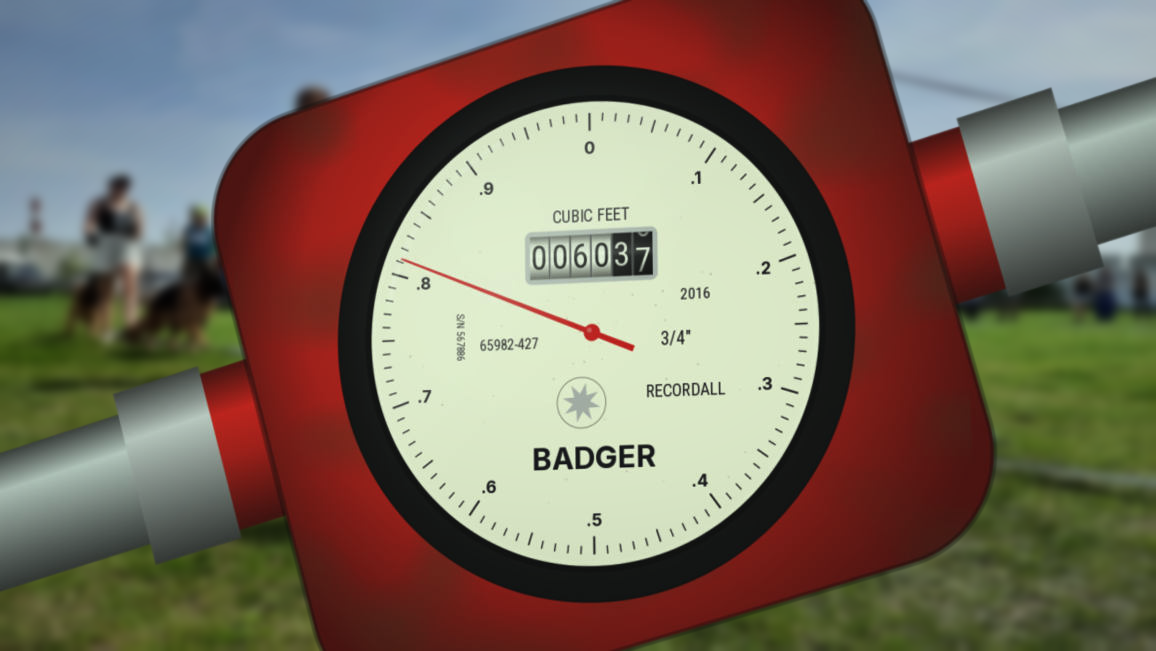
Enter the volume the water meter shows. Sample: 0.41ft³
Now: 6036.81ft³
